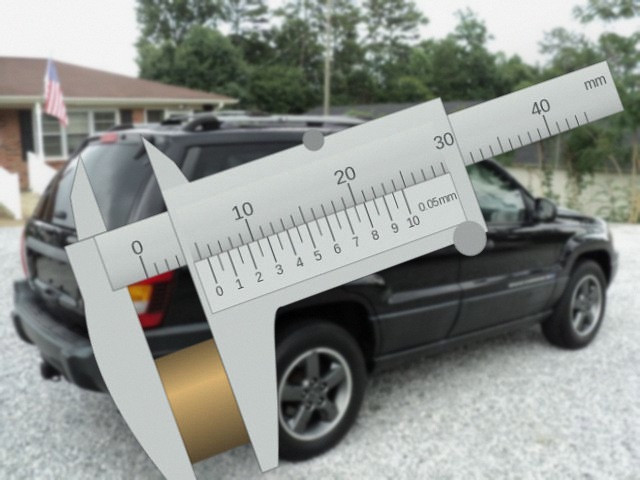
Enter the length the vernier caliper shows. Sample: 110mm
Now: 5.6mm
